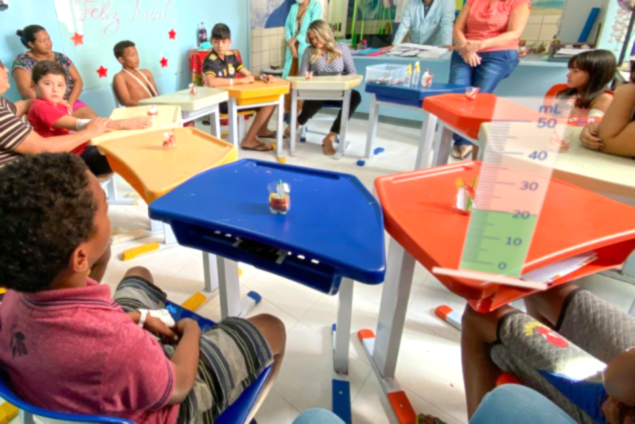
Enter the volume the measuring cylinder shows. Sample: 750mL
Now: 20mL
